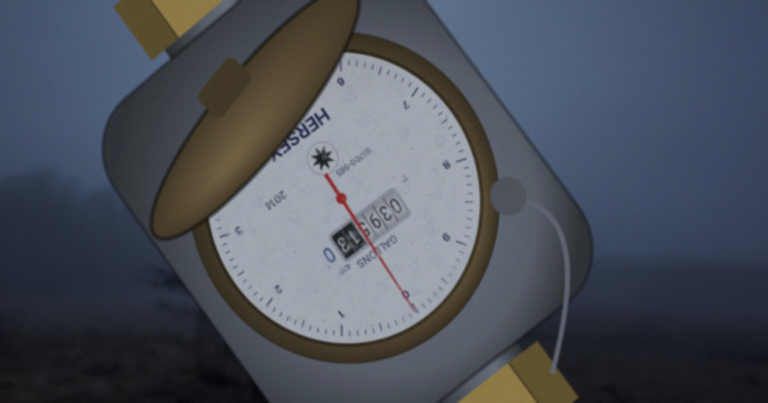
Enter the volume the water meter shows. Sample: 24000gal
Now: 395130.0gal
